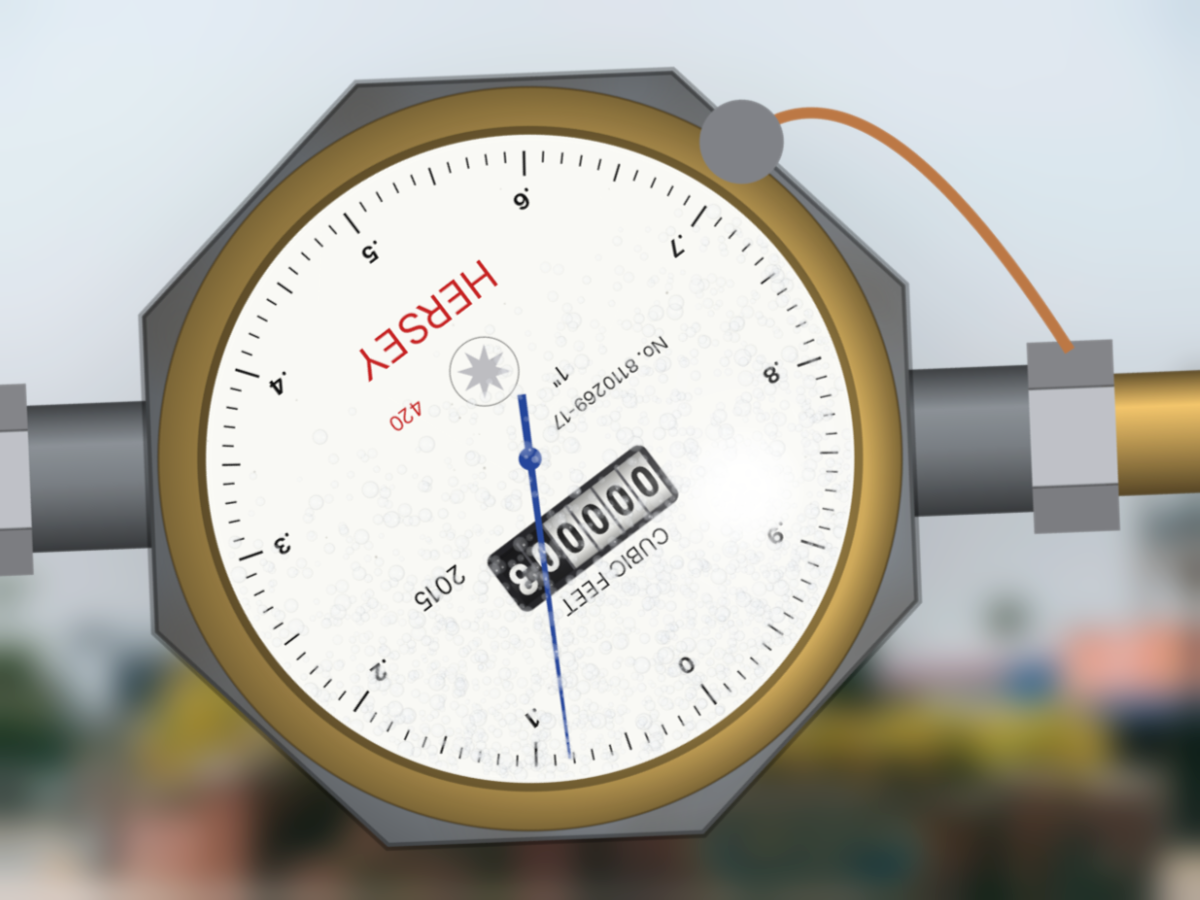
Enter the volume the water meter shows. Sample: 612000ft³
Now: 3.08ft³
